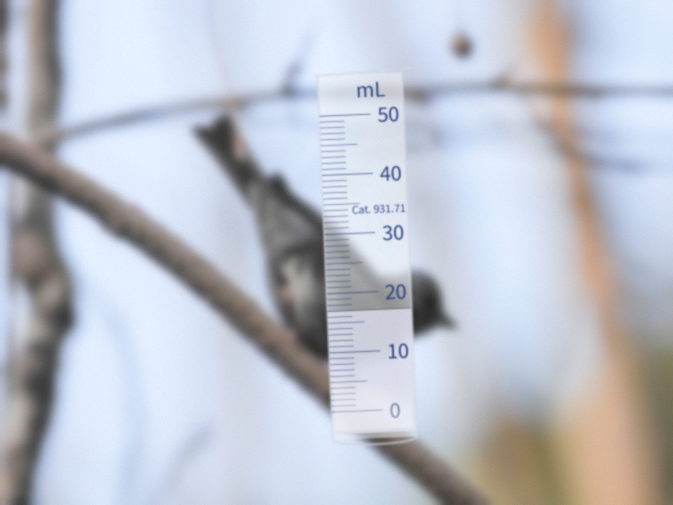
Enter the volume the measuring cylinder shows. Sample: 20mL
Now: 17mL
